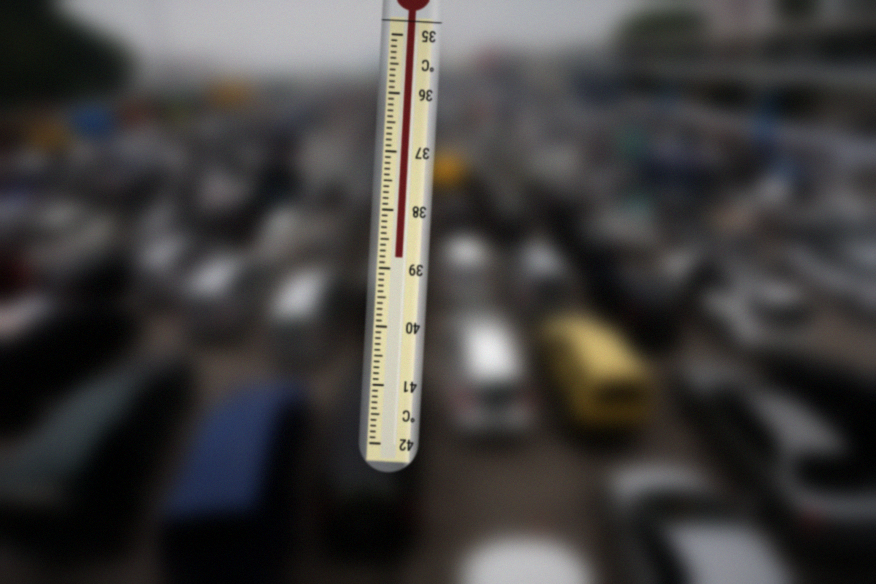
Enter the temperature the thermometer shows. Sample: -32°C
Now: 38.8°C
